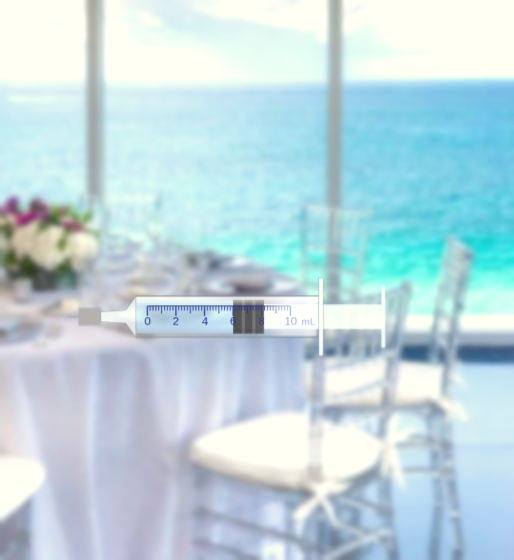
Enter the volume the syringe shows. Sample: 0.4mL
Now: 6mL
